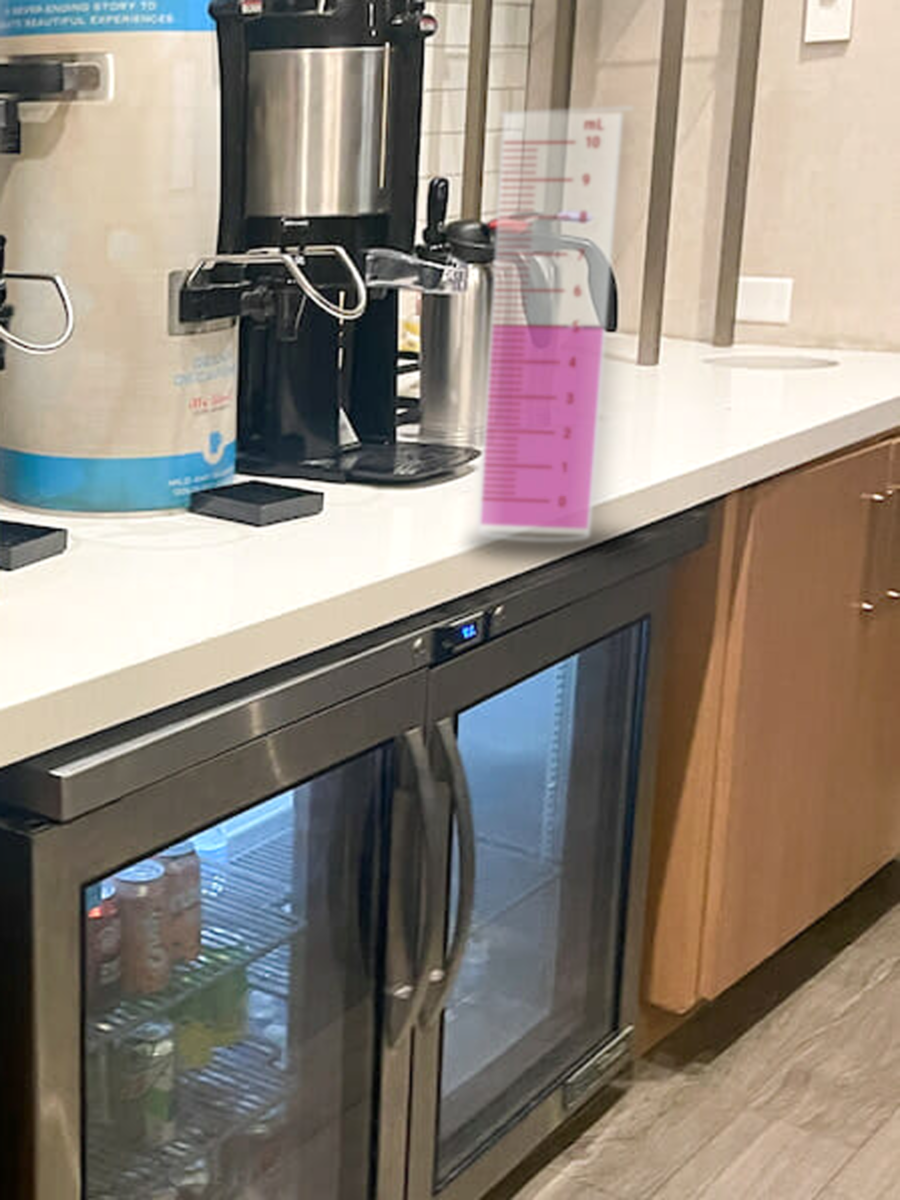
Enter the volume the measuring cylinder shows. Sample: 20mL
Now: 5mL
